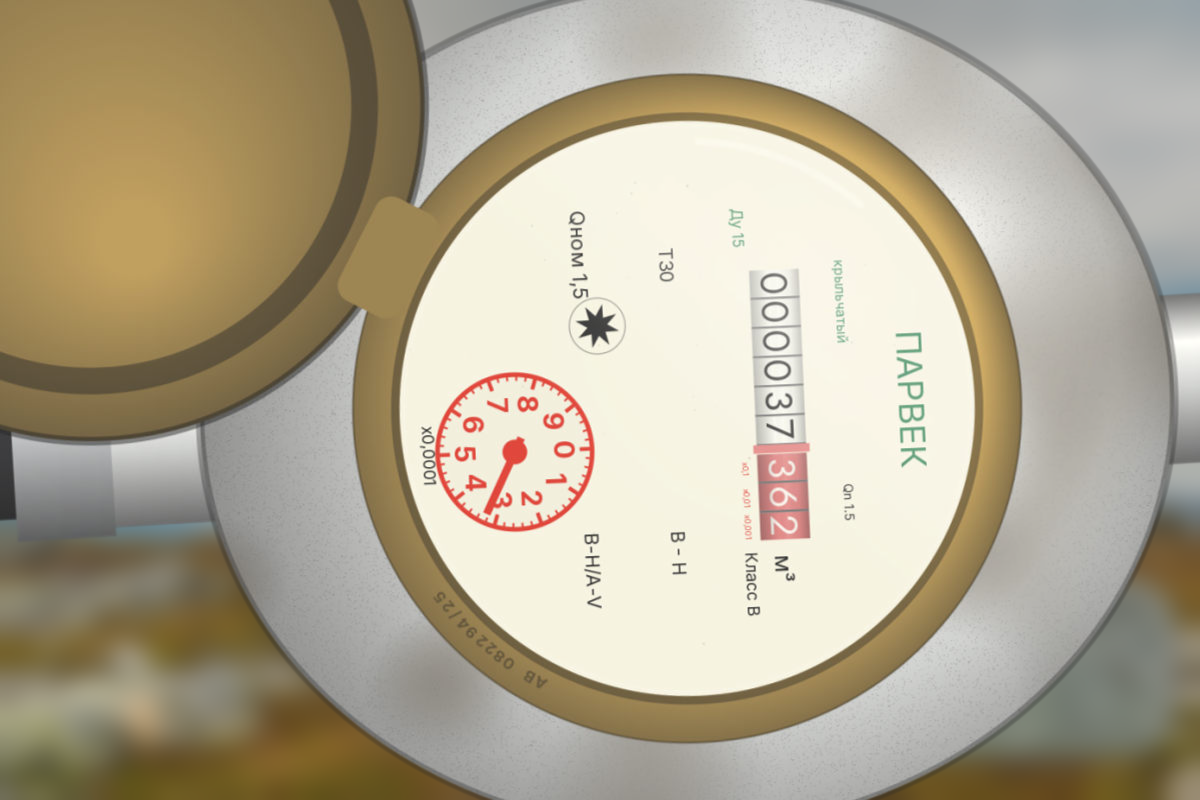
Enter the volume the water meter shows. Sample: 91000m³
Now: 37.3623m³
